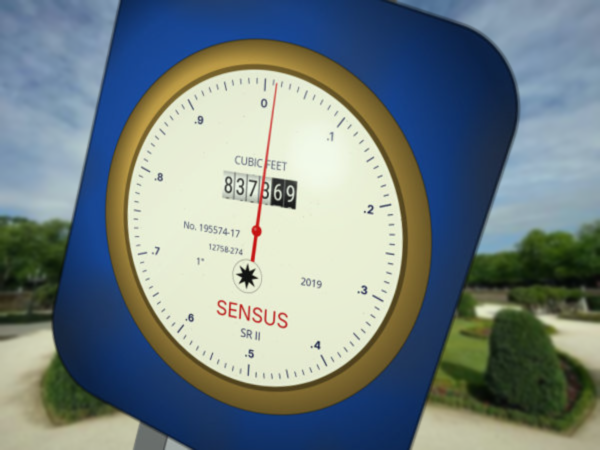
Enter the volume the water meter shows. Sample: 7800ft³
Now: 837369.01ft³
